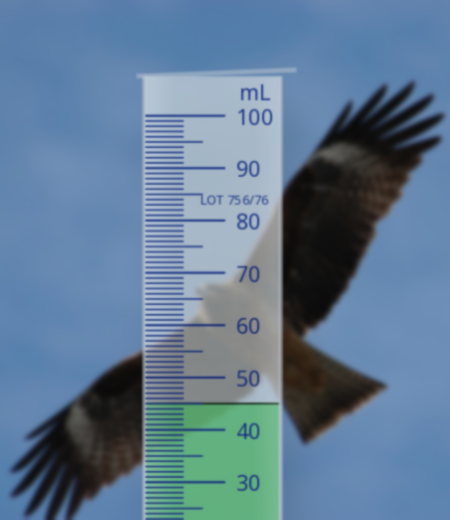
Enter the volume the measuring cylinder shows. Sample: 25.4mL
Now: 45mL
